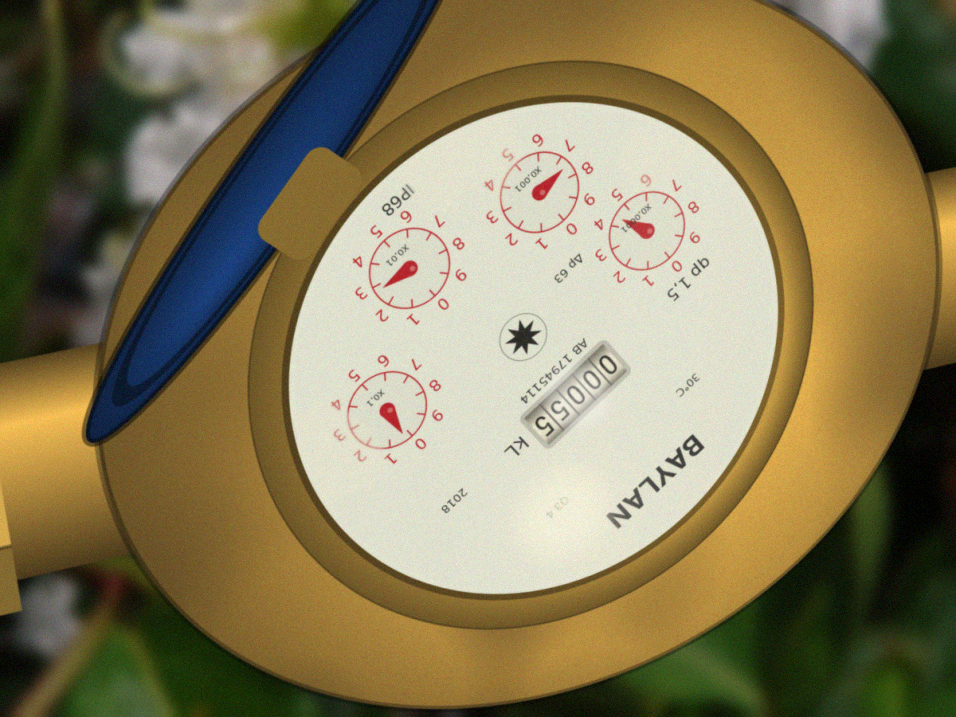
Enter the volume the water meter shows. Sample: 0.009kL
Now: 55.0274kL
